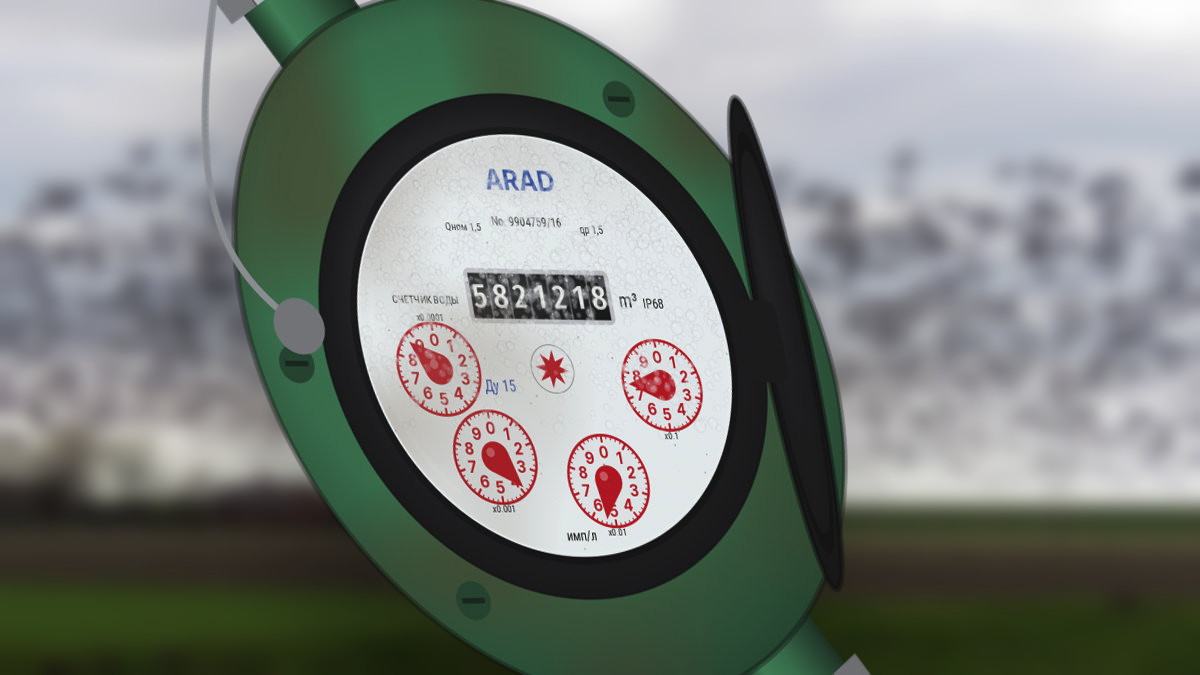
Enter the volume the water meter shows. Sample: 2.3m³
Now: 5821218.7538m³
